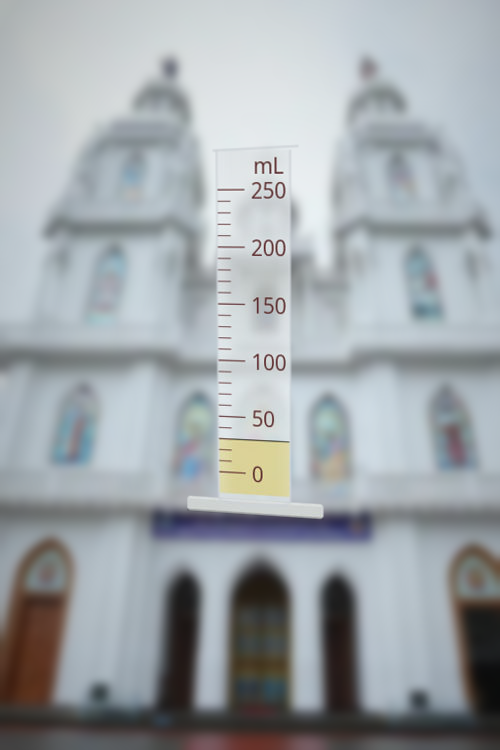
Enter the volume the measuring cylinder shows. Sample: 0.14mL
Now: 30mL
